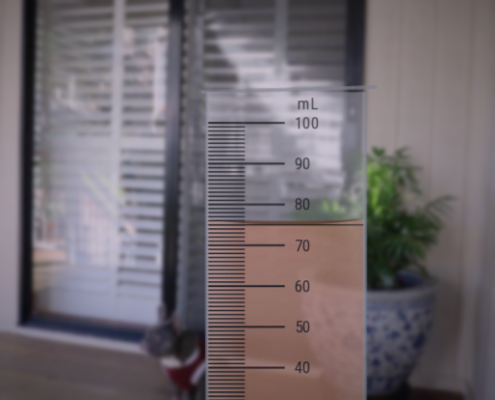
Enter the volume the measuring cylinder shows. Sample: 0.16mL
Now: 75mL
